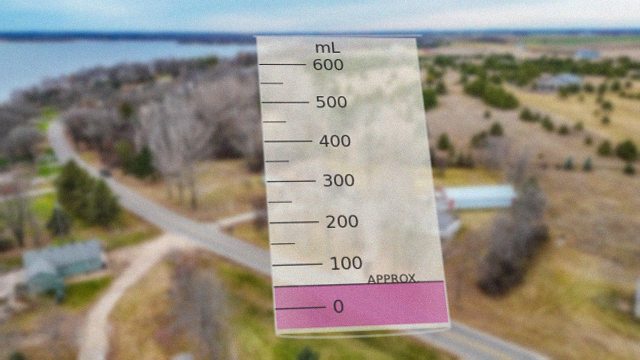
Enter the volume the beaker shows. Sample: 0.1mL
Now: 50mL
